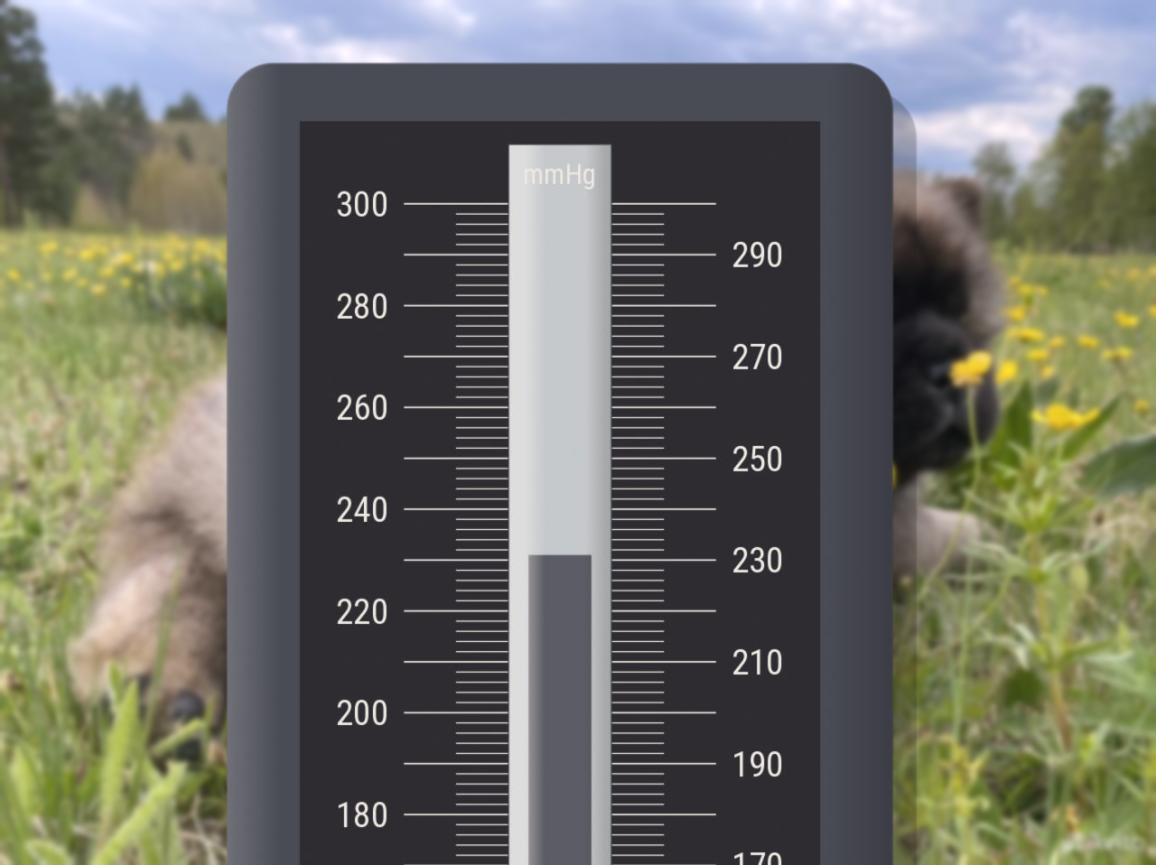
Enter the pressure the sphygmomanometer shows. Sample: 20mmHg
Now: 231mmHg
